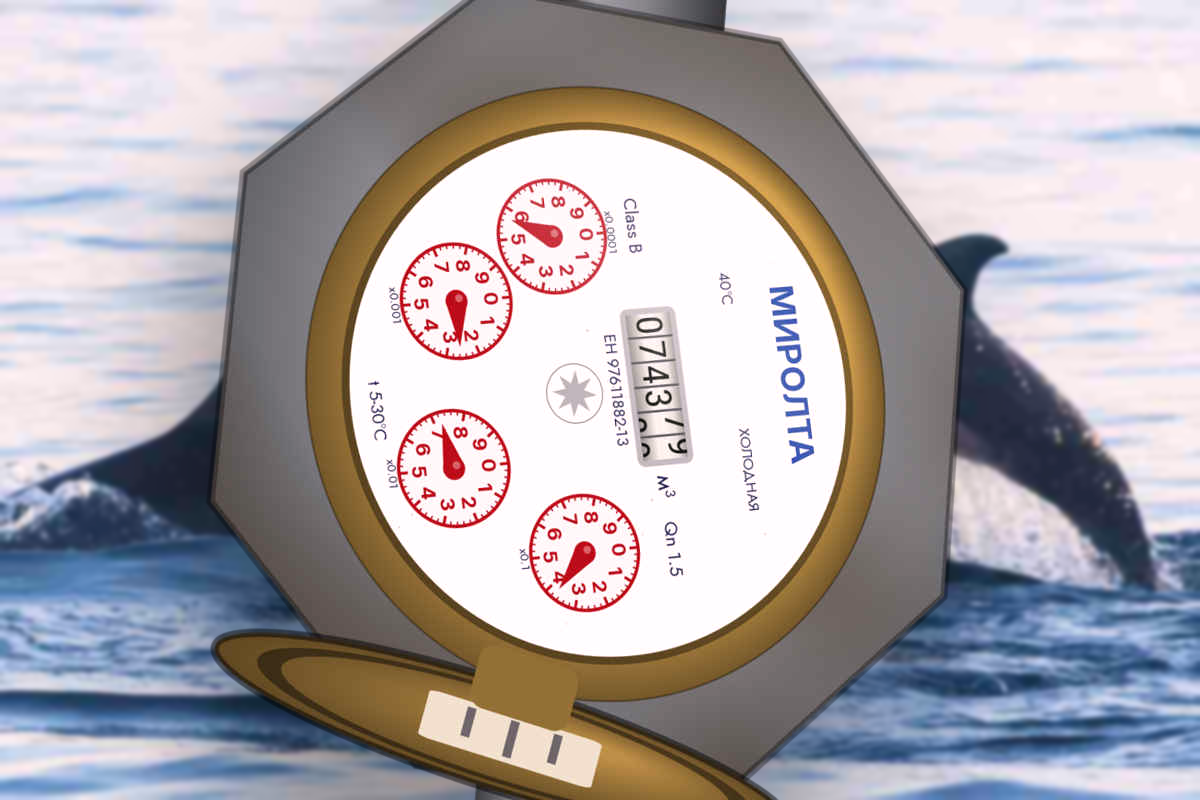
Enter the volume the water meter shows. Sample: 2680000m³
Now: 74379.3725m³
